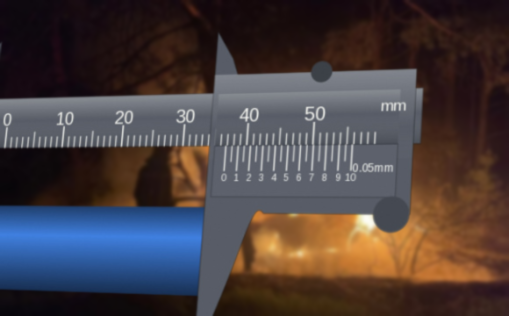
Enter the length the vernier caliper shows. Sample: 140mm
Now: 36.8mm
